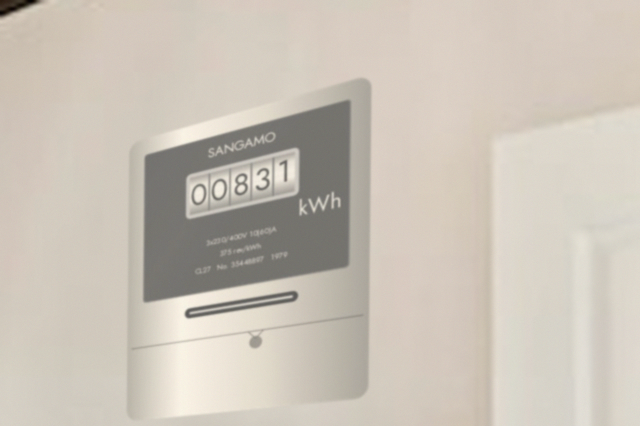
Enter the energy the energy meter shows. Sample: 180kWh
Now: 831kWh
